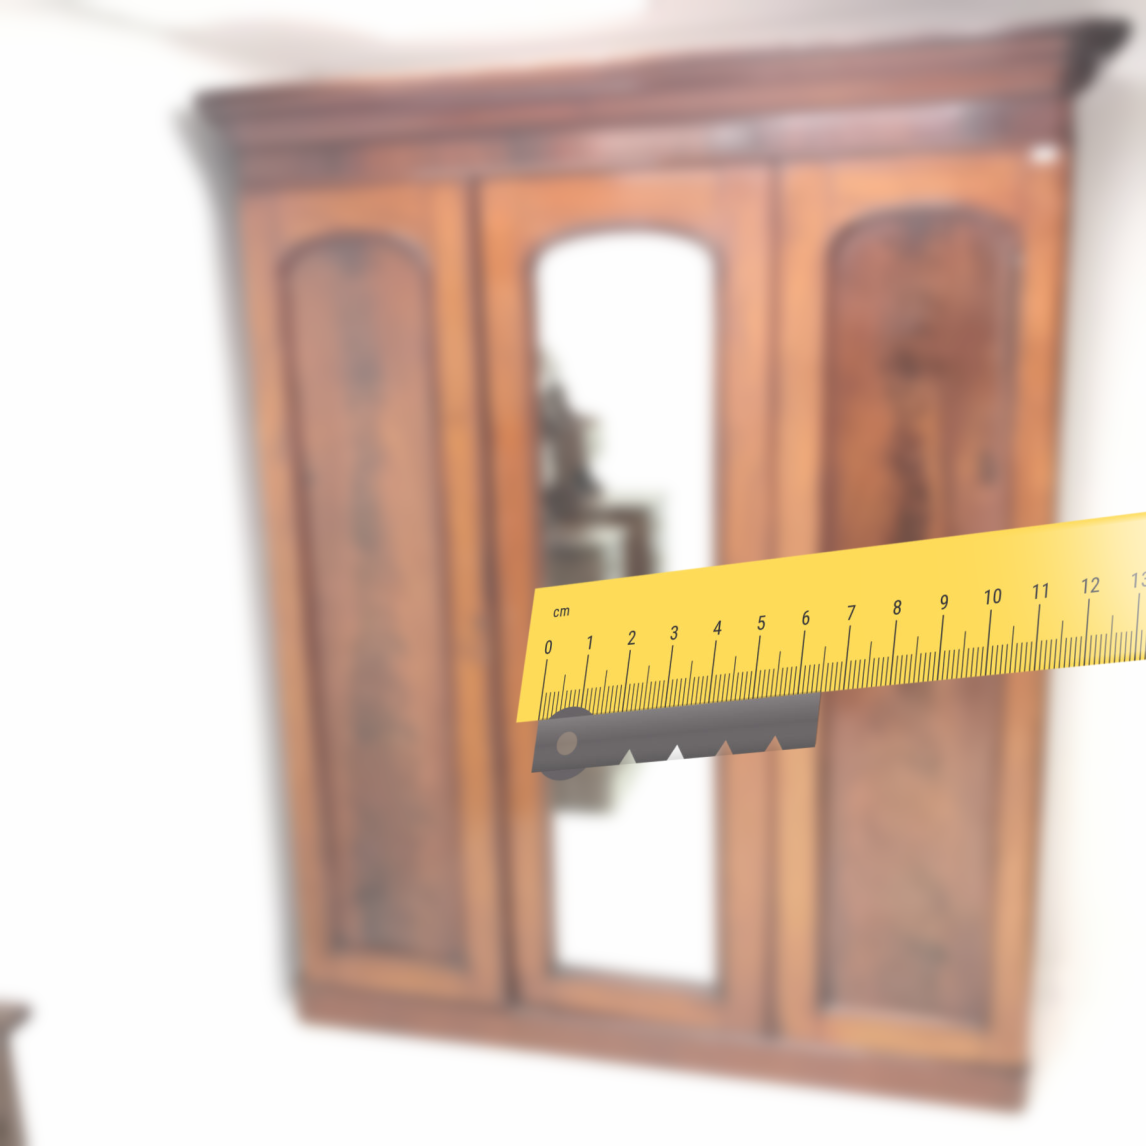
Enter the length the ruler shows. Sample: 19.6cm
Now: 6.5cm
